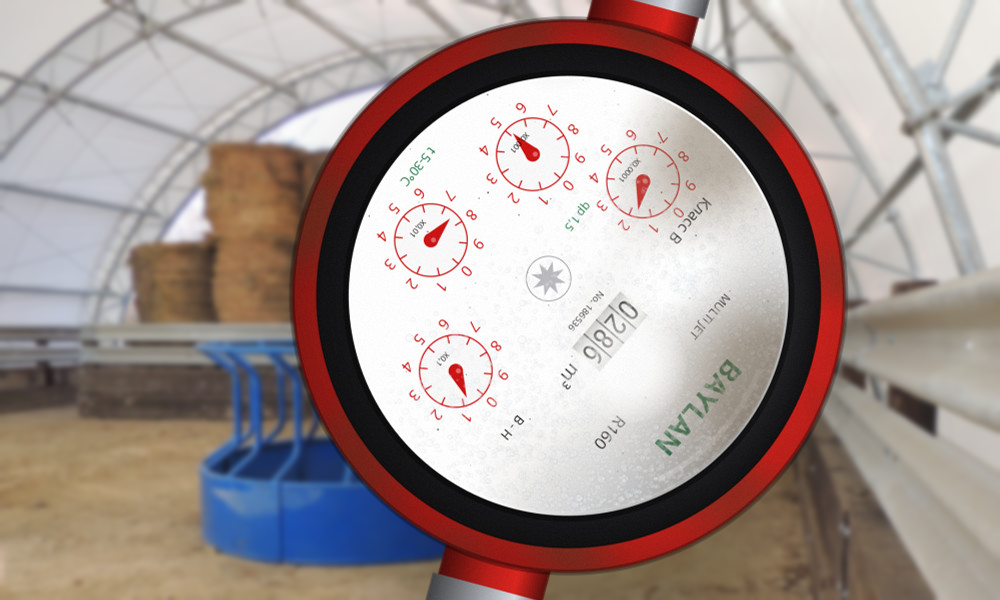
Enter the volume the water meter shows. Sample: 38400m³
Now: 286.0751m³
